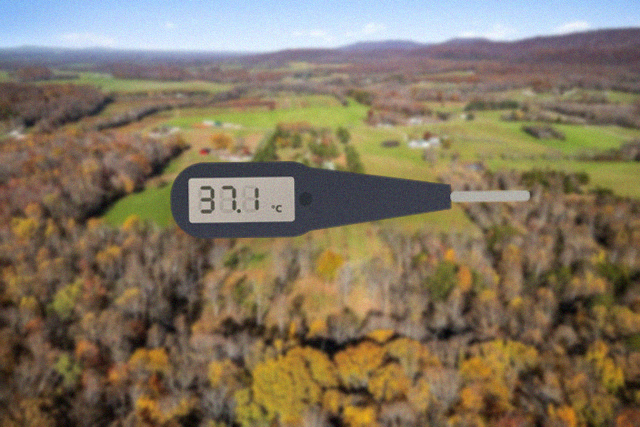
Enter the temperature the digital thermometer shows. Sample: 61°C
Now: 37.1°C
